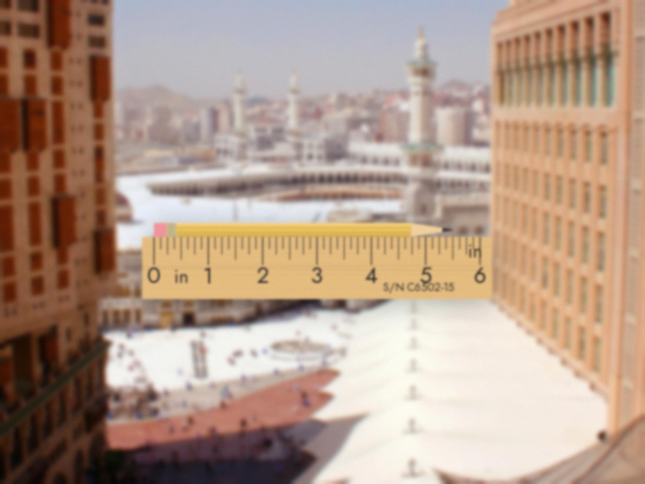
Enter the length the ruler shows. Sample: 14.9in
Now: 5.5in
